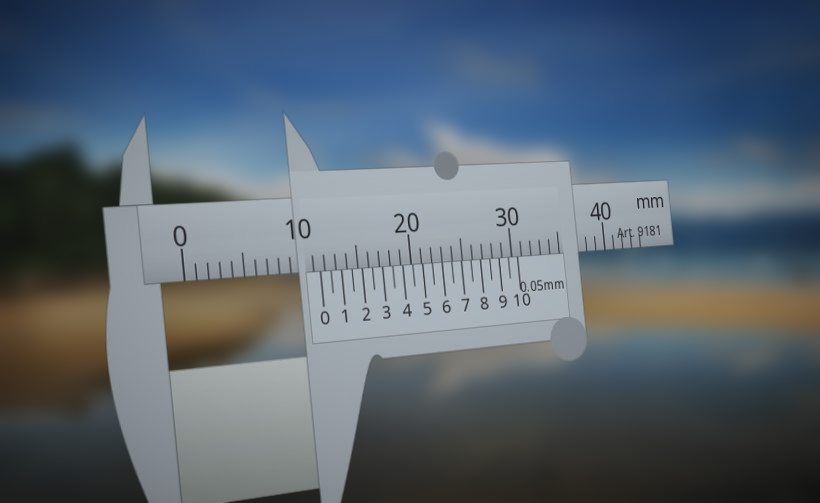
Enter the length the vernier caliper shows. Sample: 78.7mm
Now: 11.6mm
